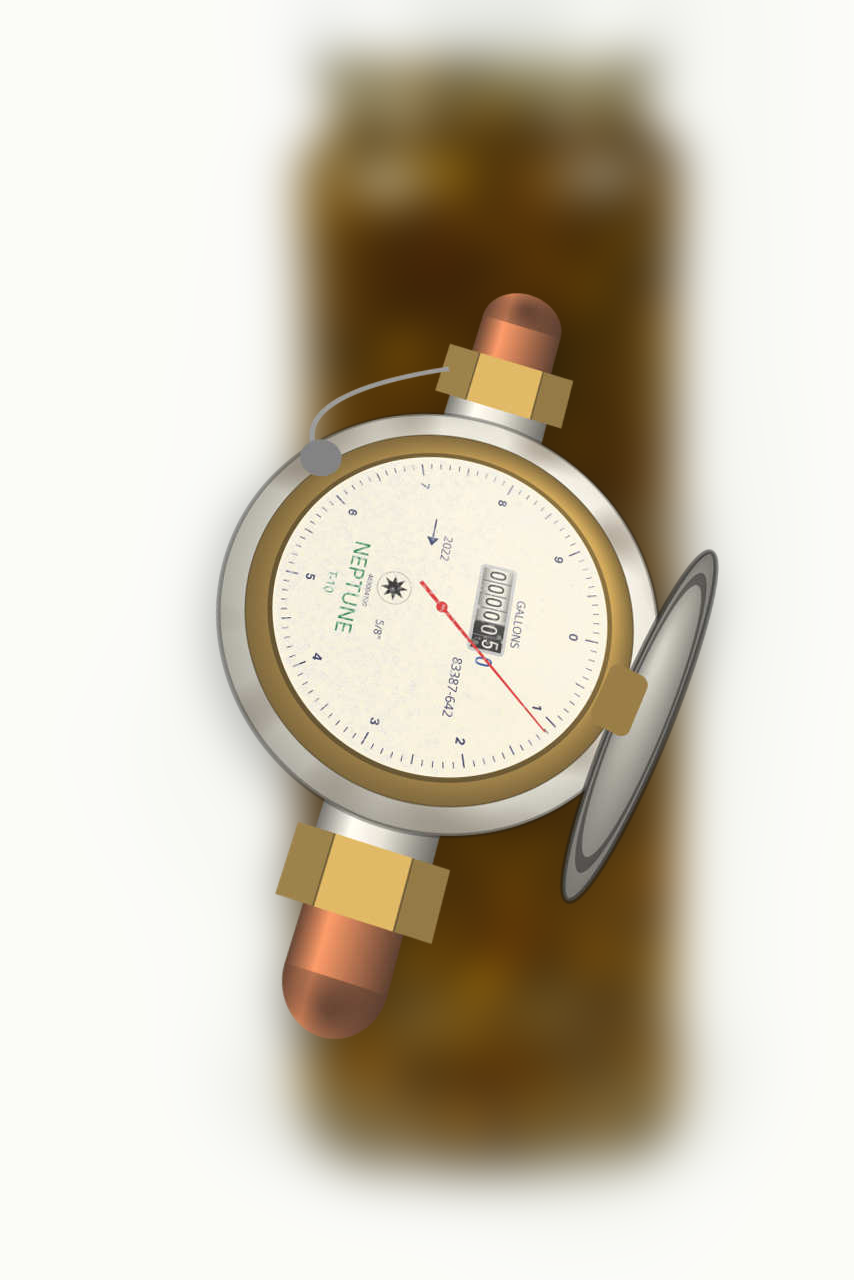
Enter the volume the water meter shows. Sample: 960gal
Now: 51.1gal
